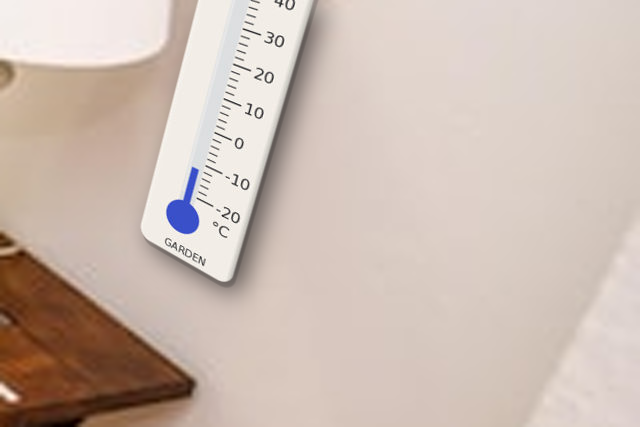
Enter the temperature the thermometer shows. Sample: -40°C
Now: -12°C
